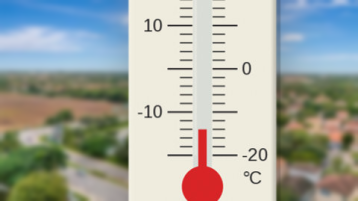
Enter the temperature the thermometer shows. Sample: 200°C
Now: -14°C
